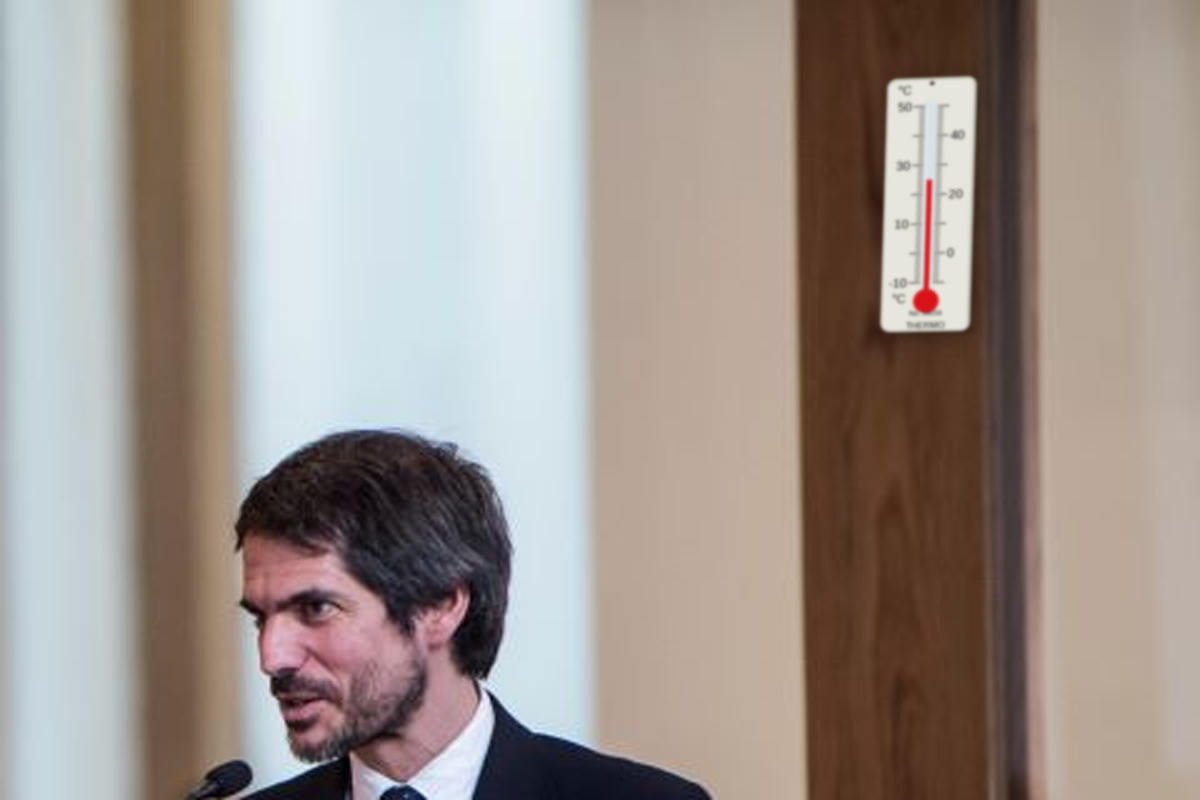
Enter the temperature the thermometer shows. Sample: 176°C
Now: 25°C
